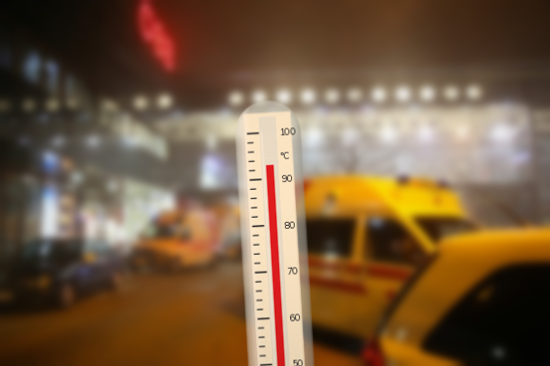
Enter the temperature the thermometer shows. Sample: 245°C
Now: 93°C
